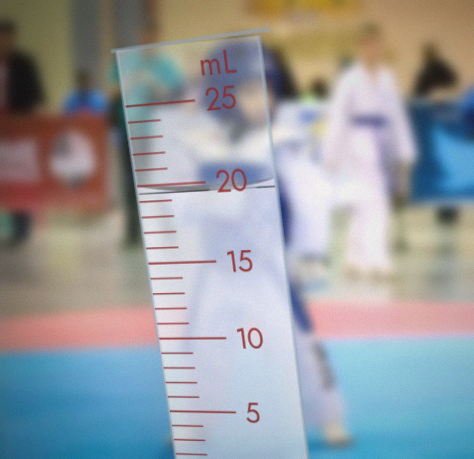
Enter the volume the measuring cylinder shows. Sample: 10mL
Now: 19.5mL
